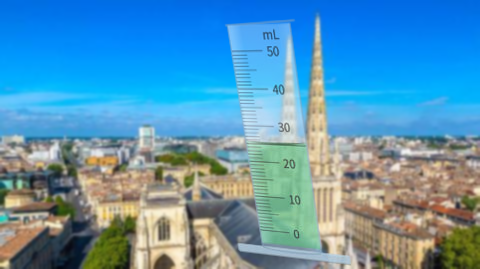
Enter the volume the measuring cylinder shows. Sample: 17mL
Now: 25mL
